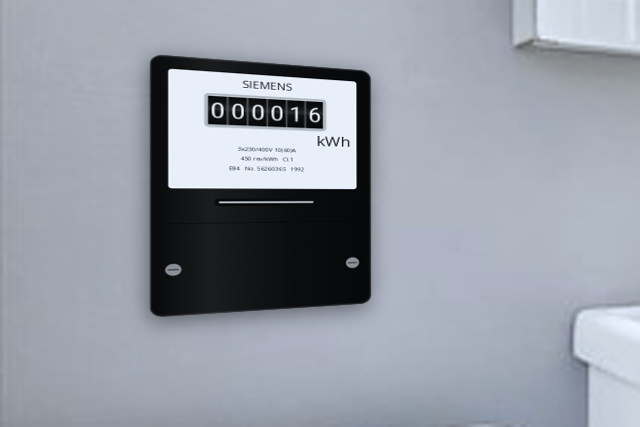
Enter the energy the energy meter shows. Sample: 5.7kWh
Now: 16kWh
